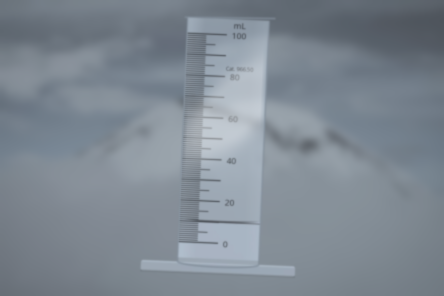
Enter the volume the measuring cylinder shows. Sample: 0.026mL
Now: 10mL
